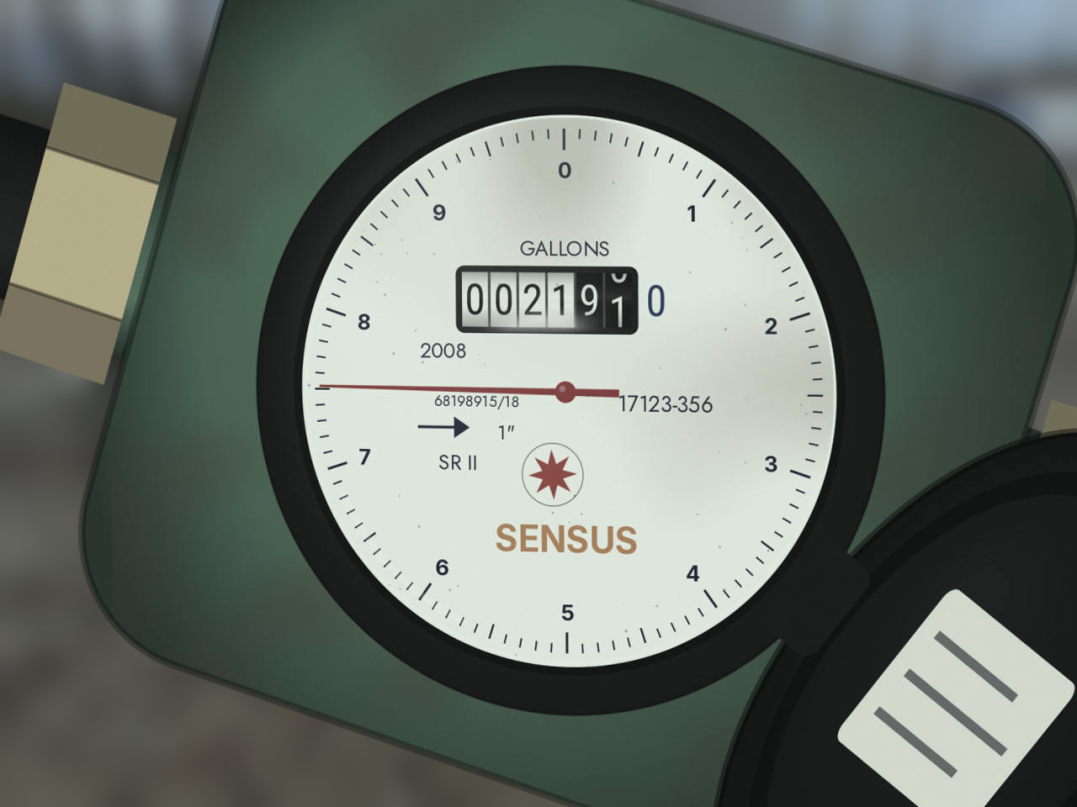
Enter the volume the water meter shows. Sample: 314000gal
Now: 21907.5gal
